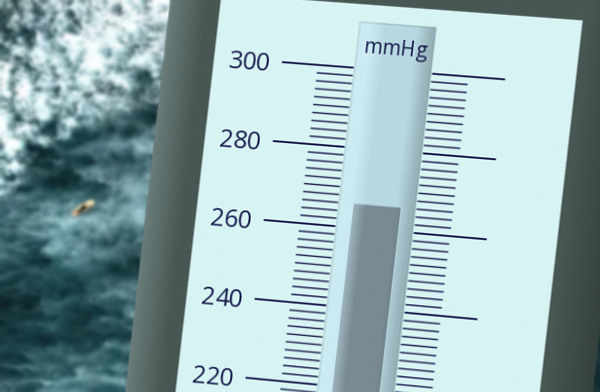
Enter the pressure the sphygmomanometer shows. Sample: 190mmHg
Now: 266mmHg
